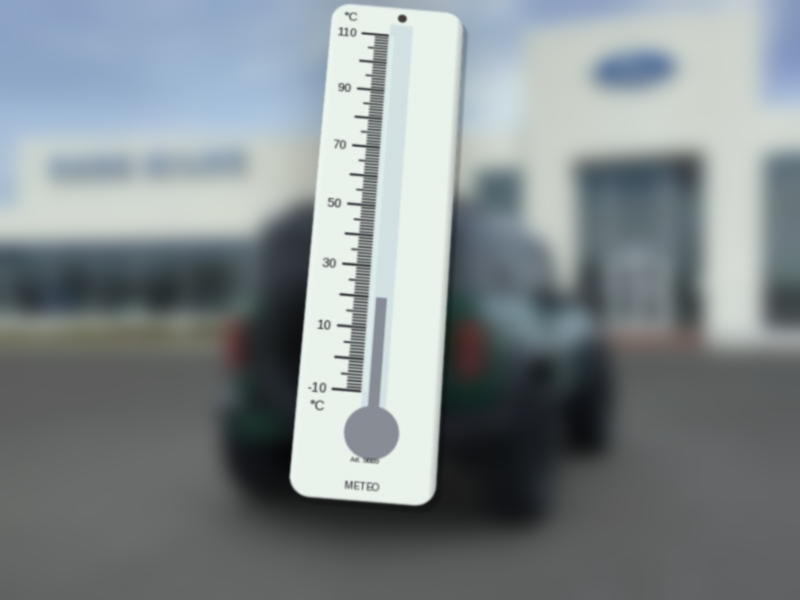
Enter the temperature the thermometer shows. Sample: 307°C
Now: 20°C
